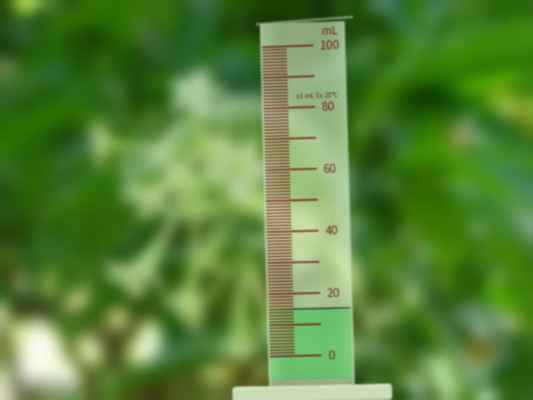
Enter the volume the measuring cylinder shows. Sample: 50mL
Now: 15mL
